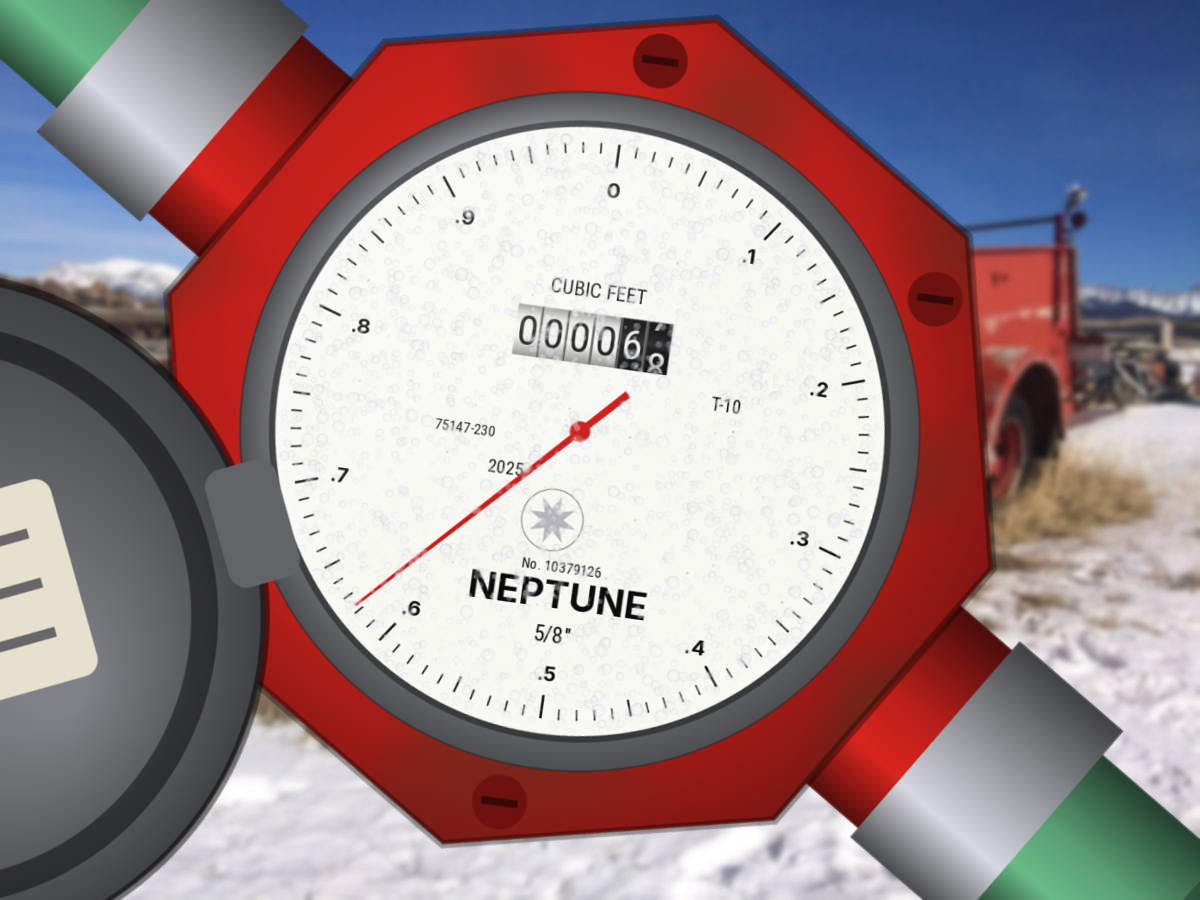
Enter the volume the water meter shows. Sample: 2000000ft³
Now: 67.62ft³
